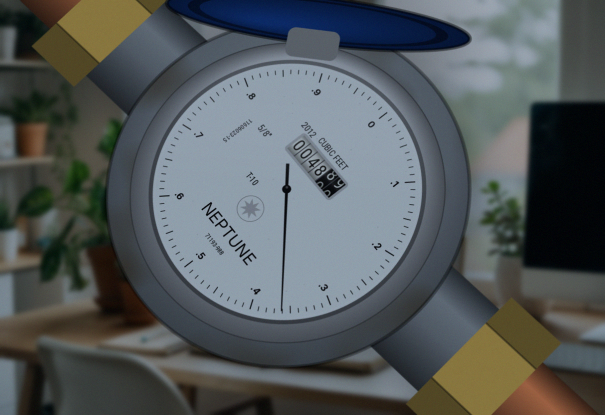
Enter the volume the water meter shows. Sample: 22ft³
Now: 4889.36ft³
